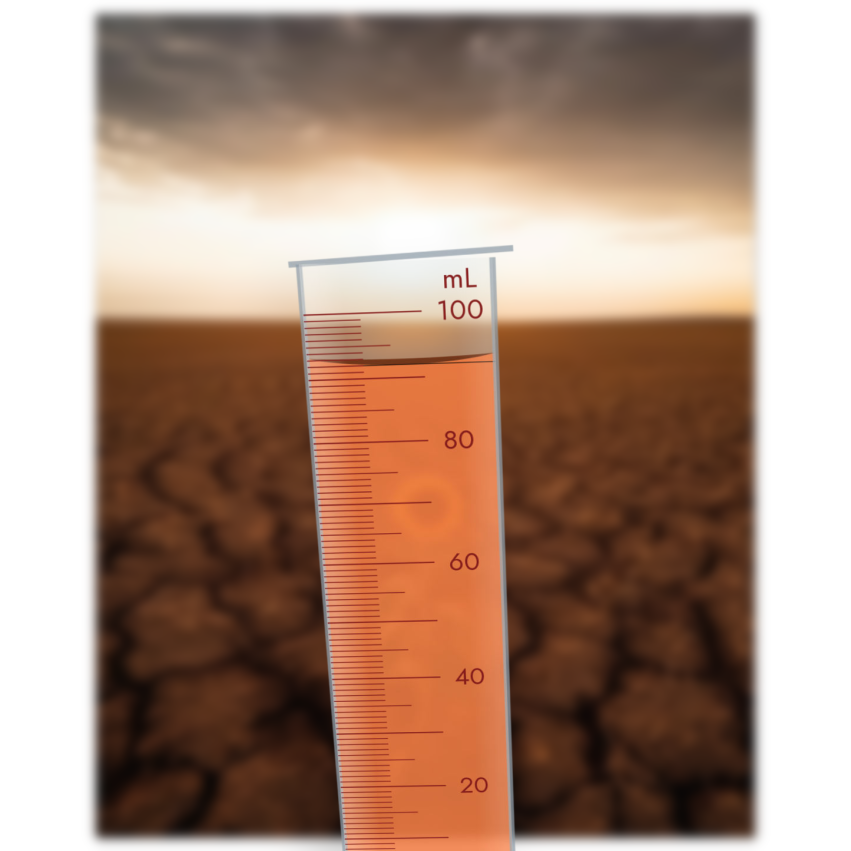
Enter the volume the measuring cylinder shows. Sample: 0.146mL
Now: 92mL
